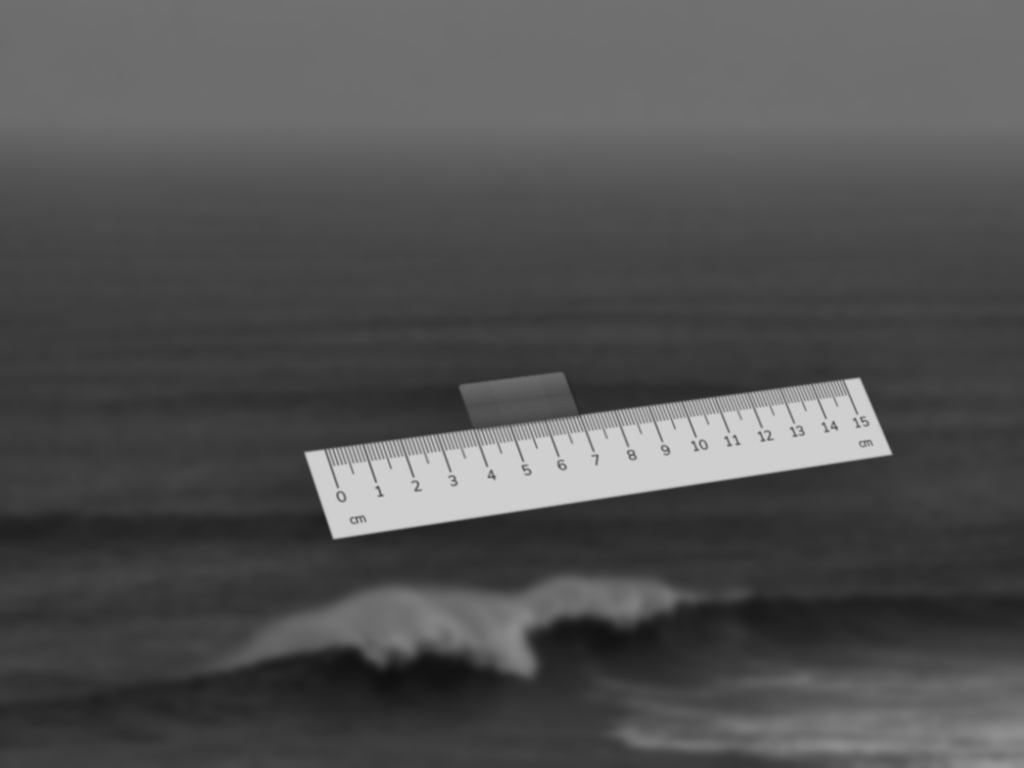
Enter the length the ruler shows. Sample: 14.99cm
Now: 3cm
